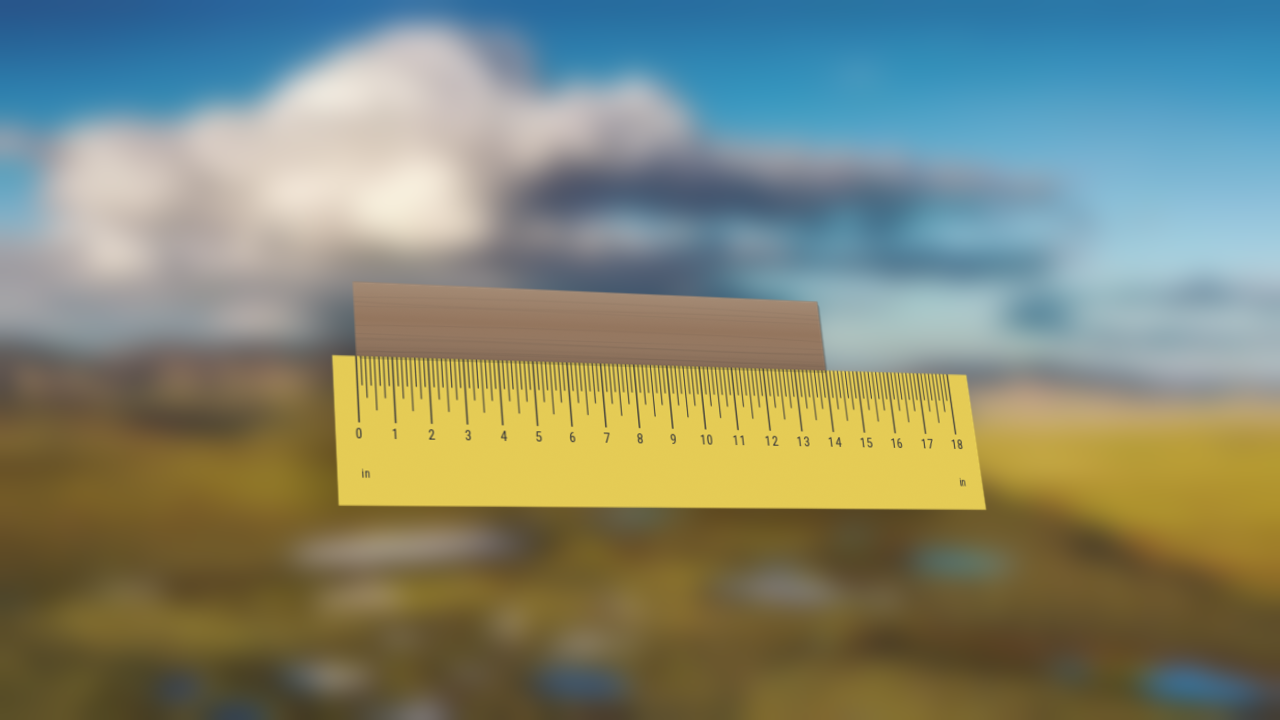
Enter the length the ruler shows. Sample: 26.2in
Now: 14in
